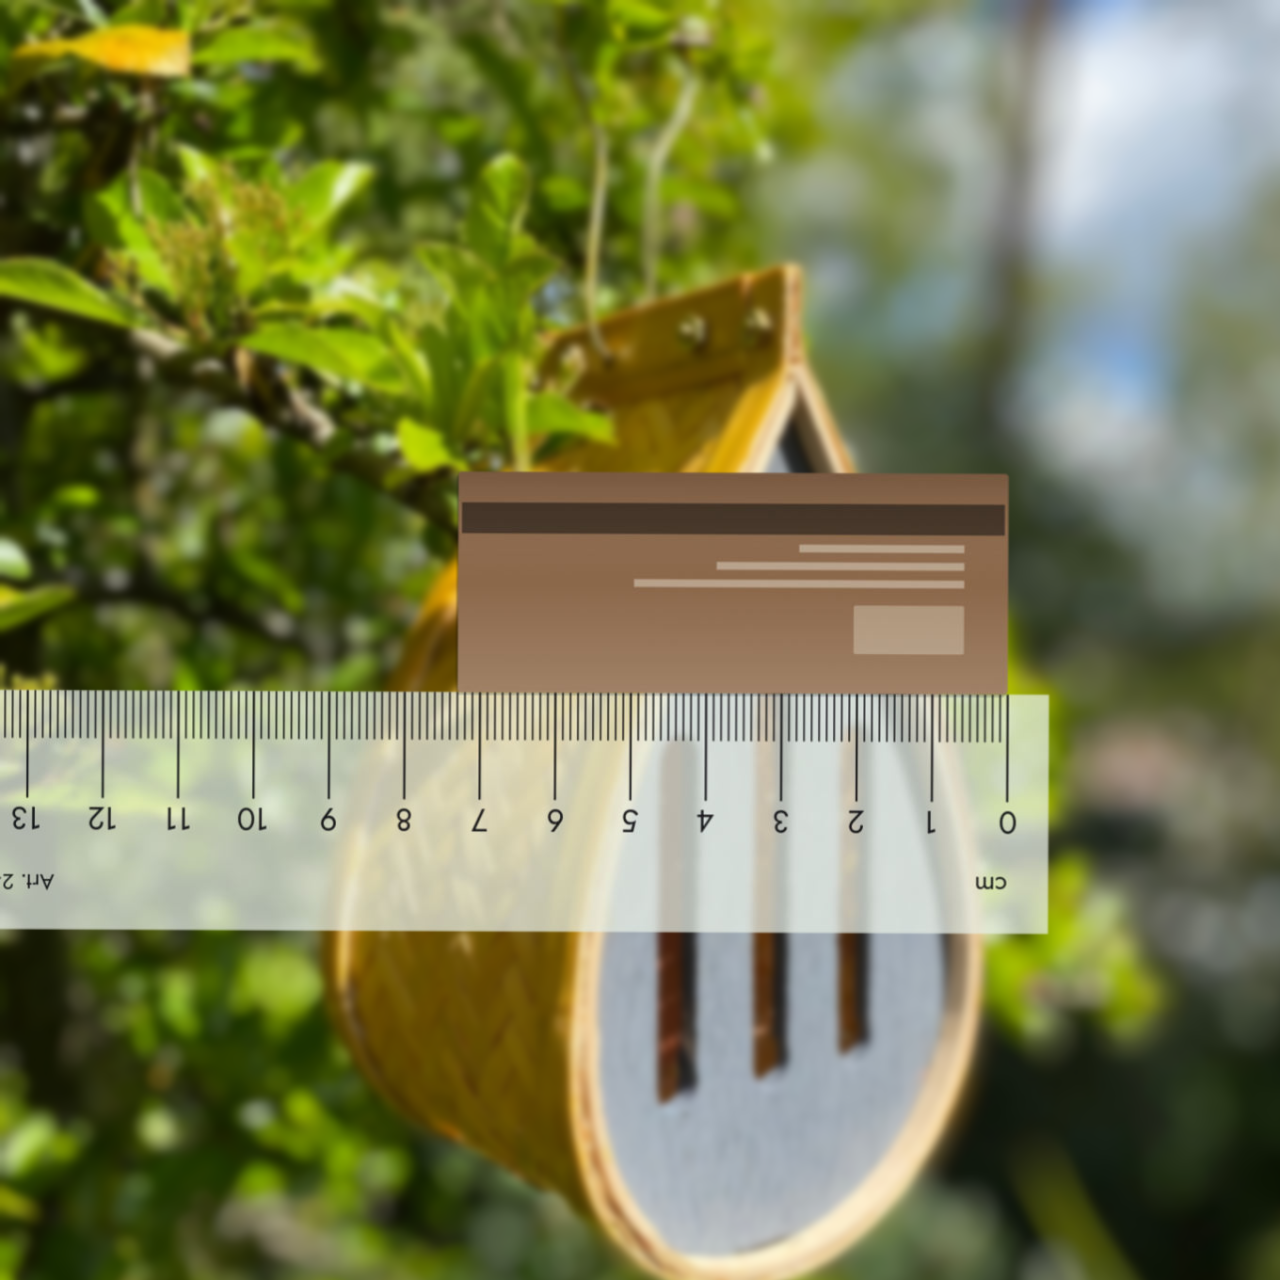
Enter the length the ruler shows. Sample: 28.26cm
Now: 7.3cm
